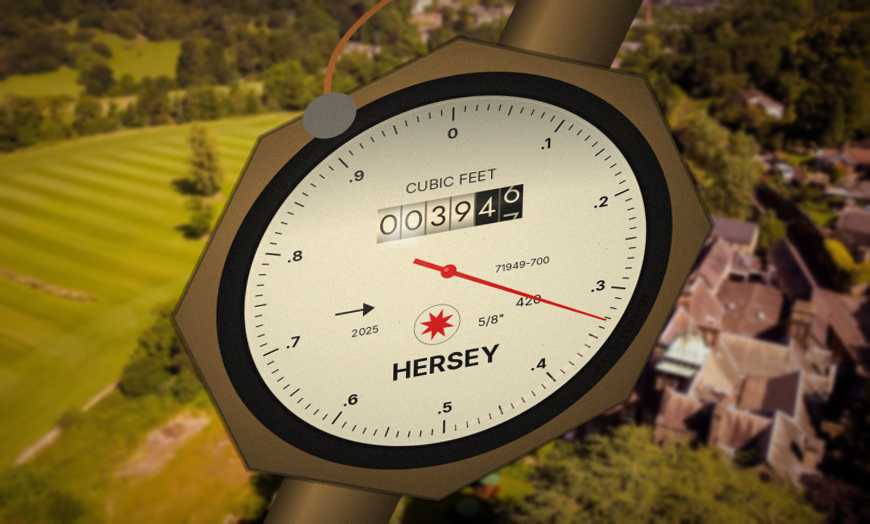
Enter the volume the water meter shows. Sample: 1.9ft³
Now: 3946.33ft³
